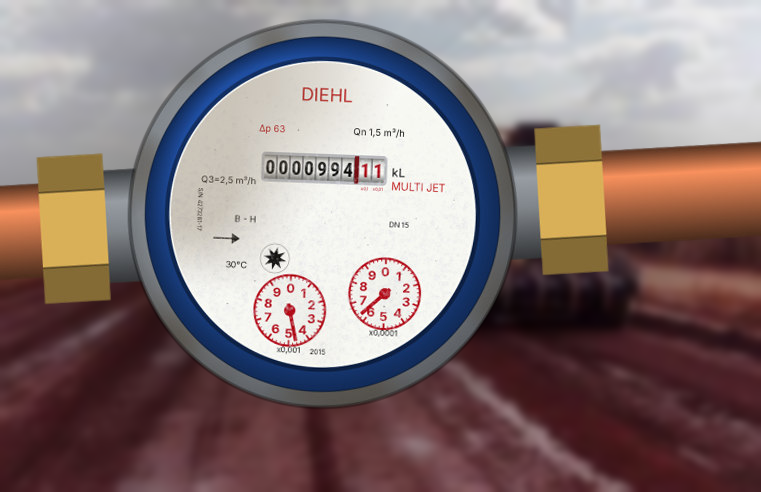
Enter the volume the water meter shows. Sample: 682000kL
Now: 994.1146kL
